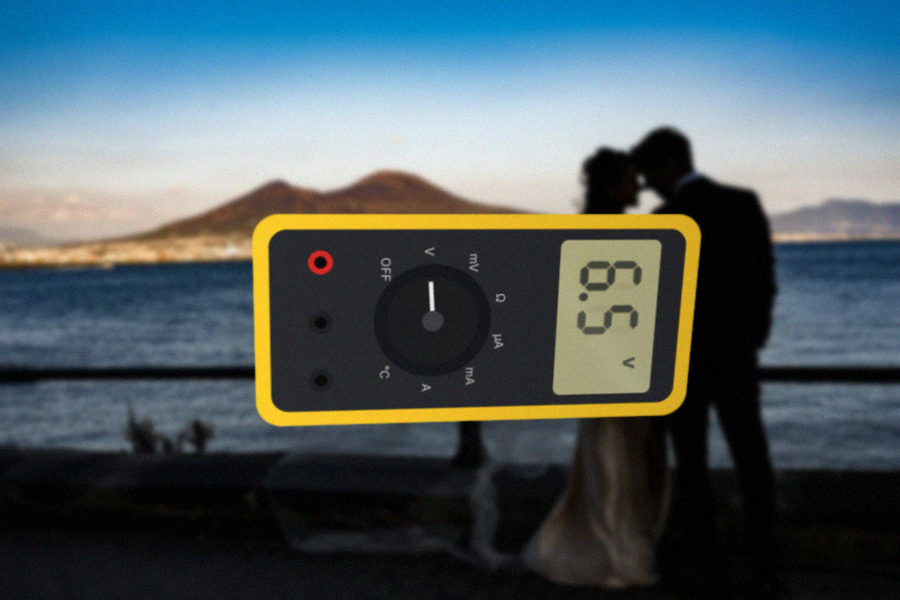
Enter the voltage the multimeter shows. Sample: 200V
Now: 6.5V
